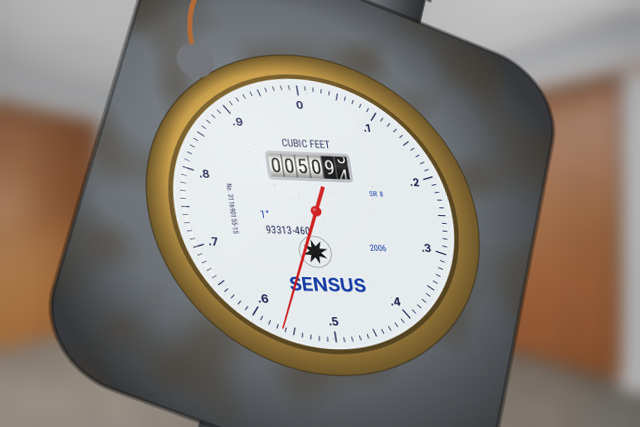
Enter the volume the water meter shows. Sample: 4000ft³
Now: 5093.56ft³
